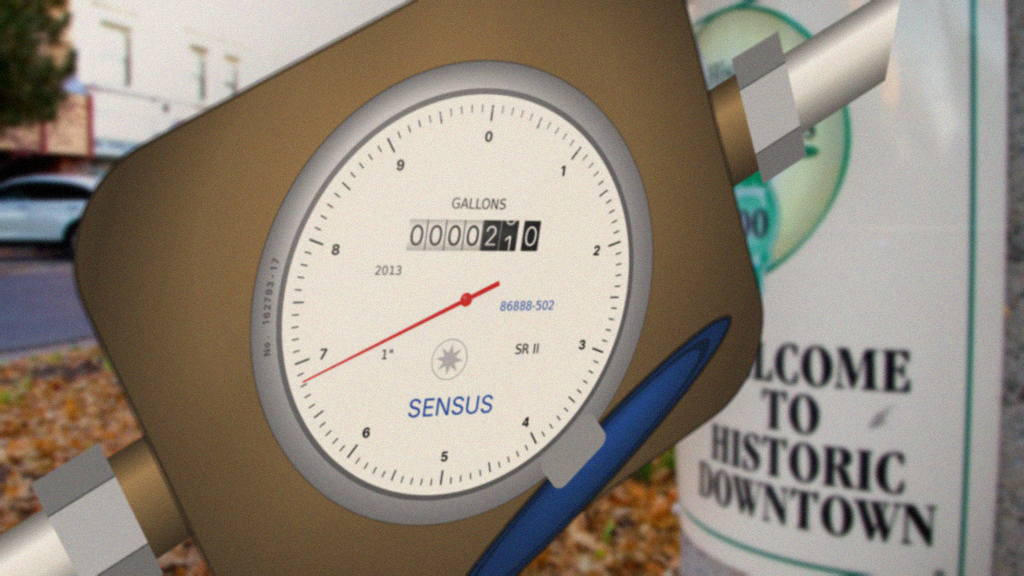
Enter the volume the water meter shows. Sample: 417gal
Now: 206.8gal
